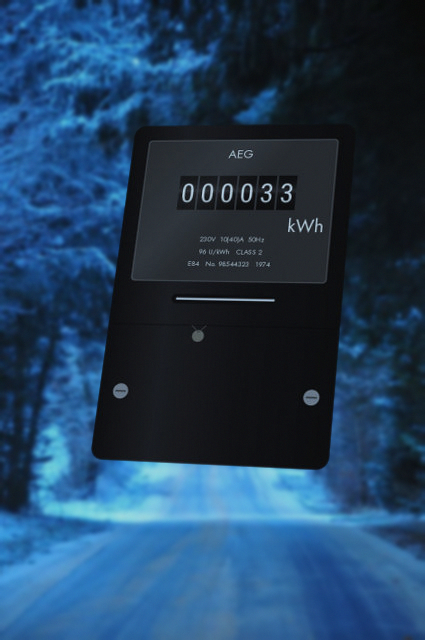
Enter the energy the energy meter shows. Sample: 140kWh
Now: 33kWh
